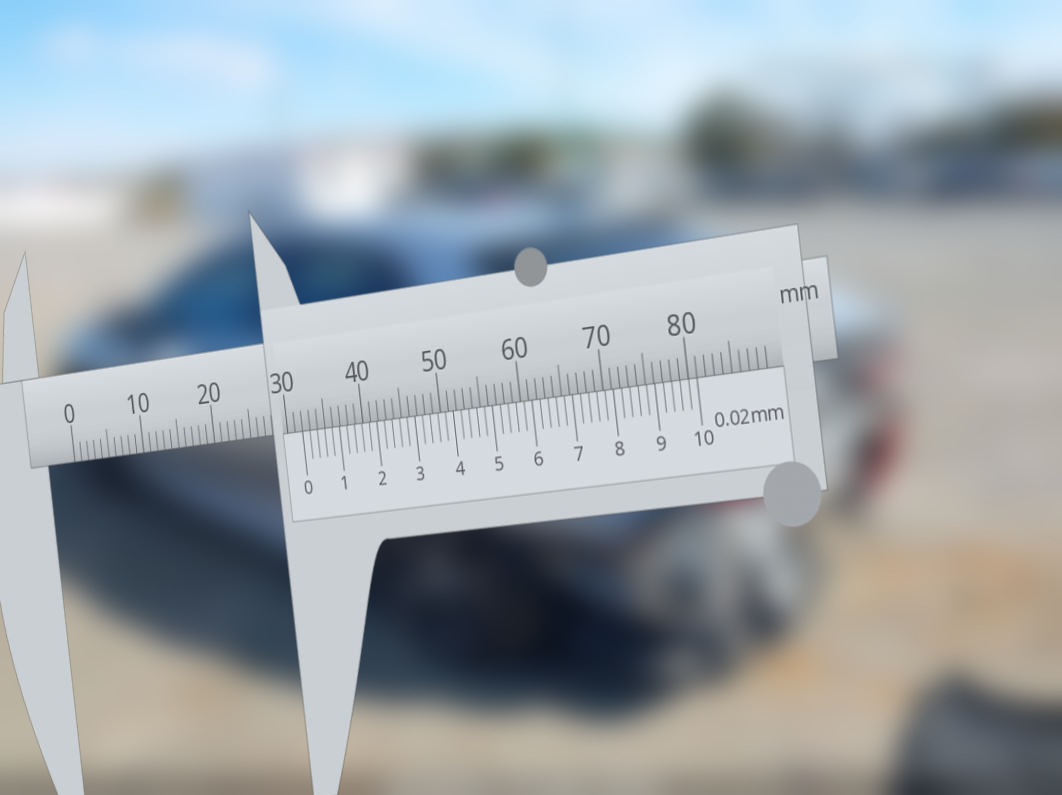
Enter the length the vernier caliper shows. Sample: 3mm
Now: 32.0mm
